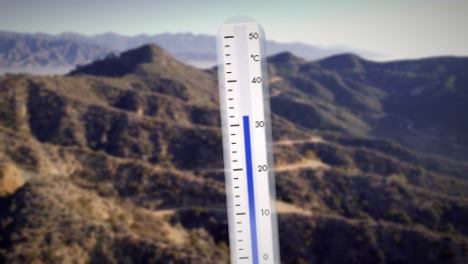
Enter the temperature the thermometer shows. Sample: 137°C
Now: 32°C
